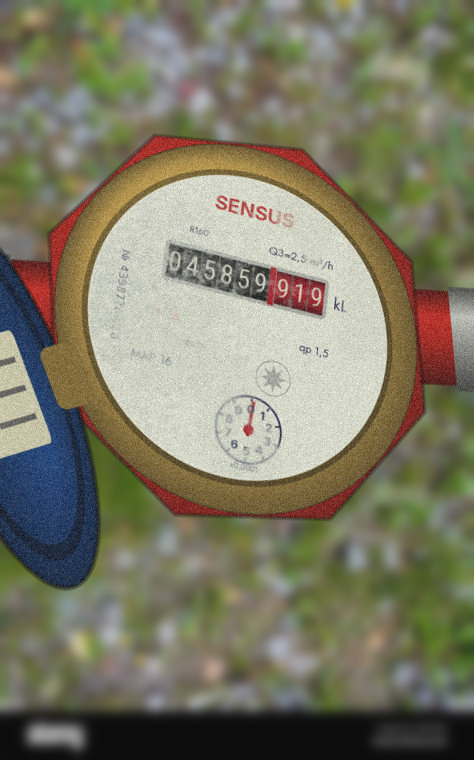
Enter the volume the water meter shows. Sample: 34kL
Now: 45859.9190kL
